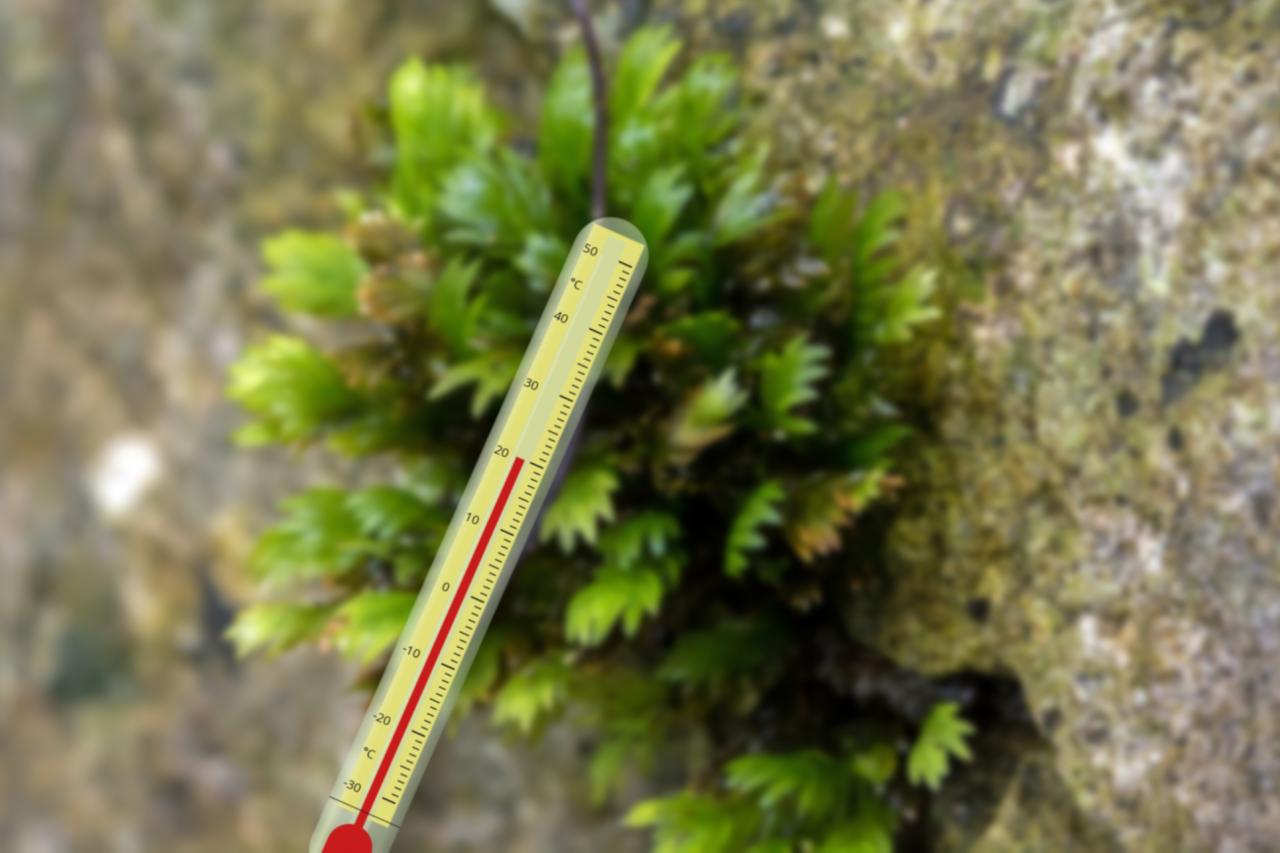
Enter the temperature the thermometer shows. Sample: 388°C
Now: 20°C
